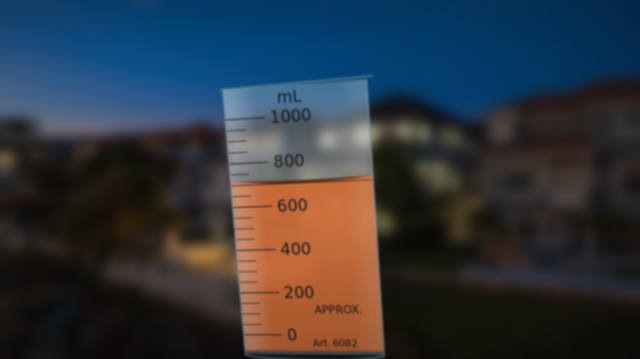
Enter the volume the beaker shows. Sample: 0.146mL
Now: 700mL
